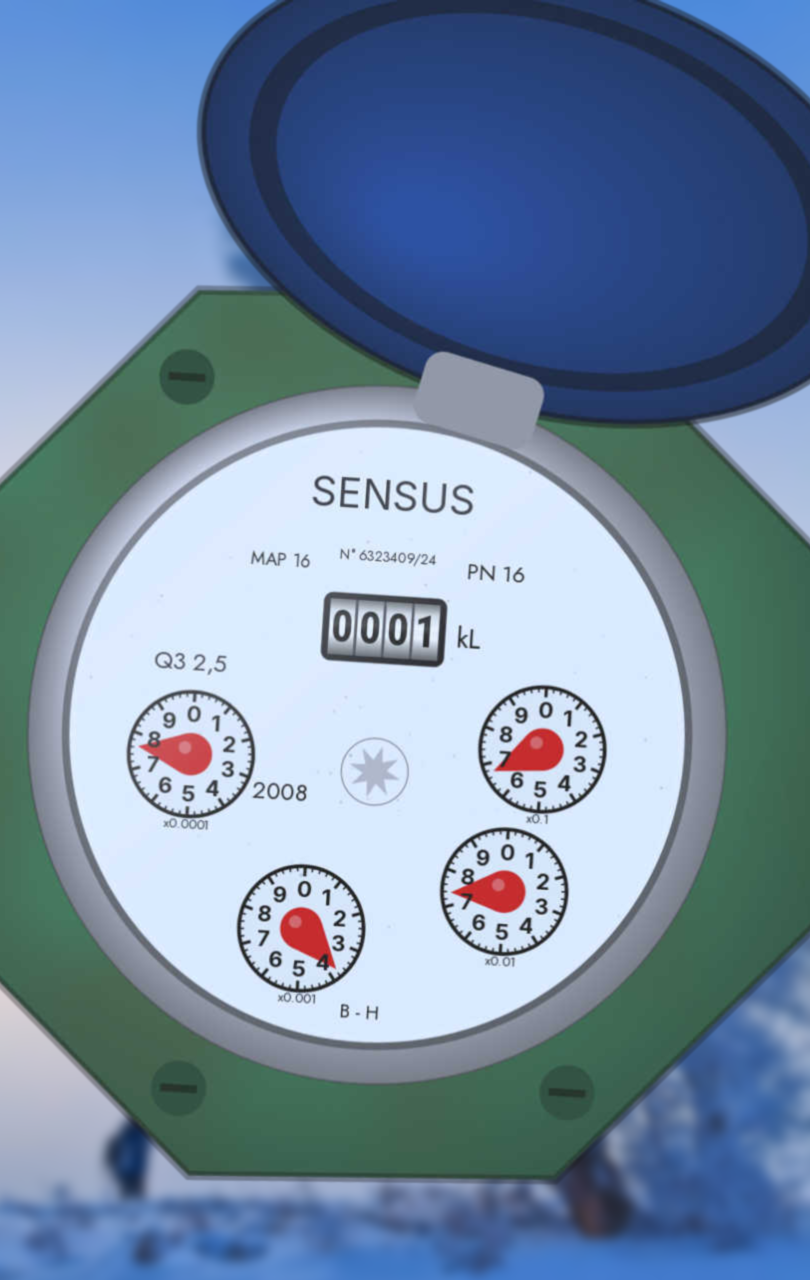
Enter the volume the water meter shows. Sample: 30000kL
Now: 1.6737kL
